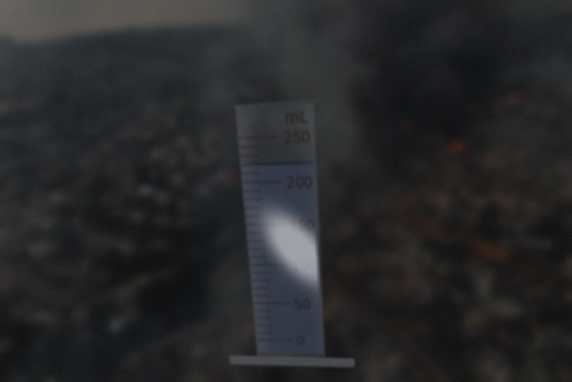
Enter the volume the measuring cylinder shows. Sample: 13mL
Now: 220mL
